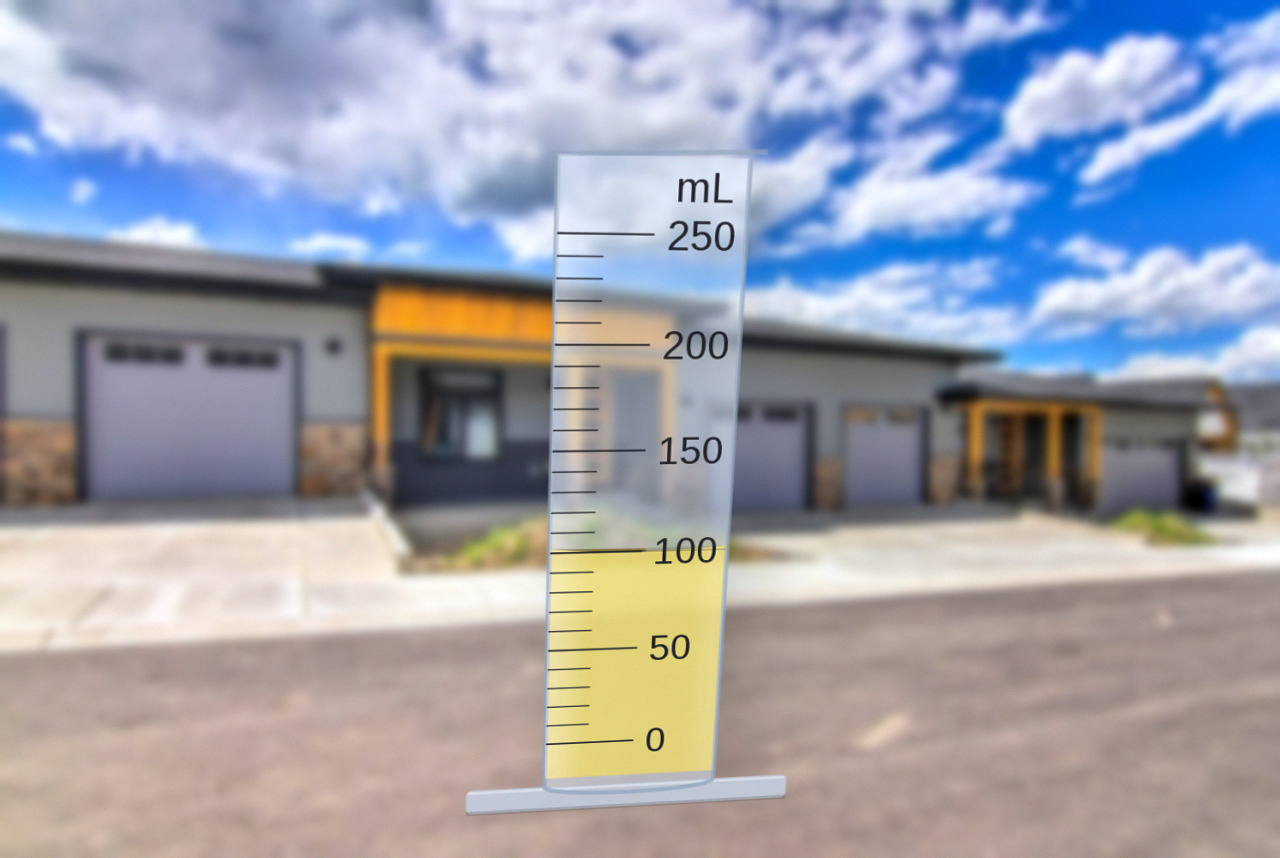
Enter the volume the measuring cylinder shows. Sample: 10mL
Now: 100mL
